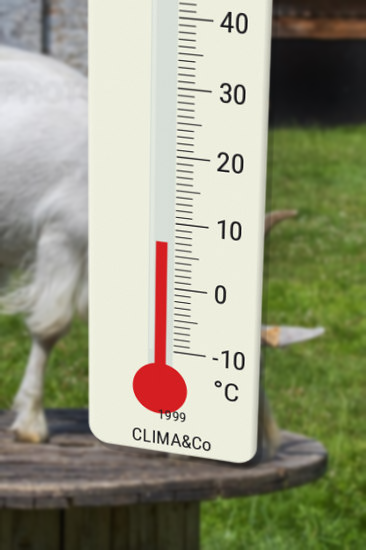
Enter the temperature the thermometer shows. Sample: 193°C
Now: 7°C
